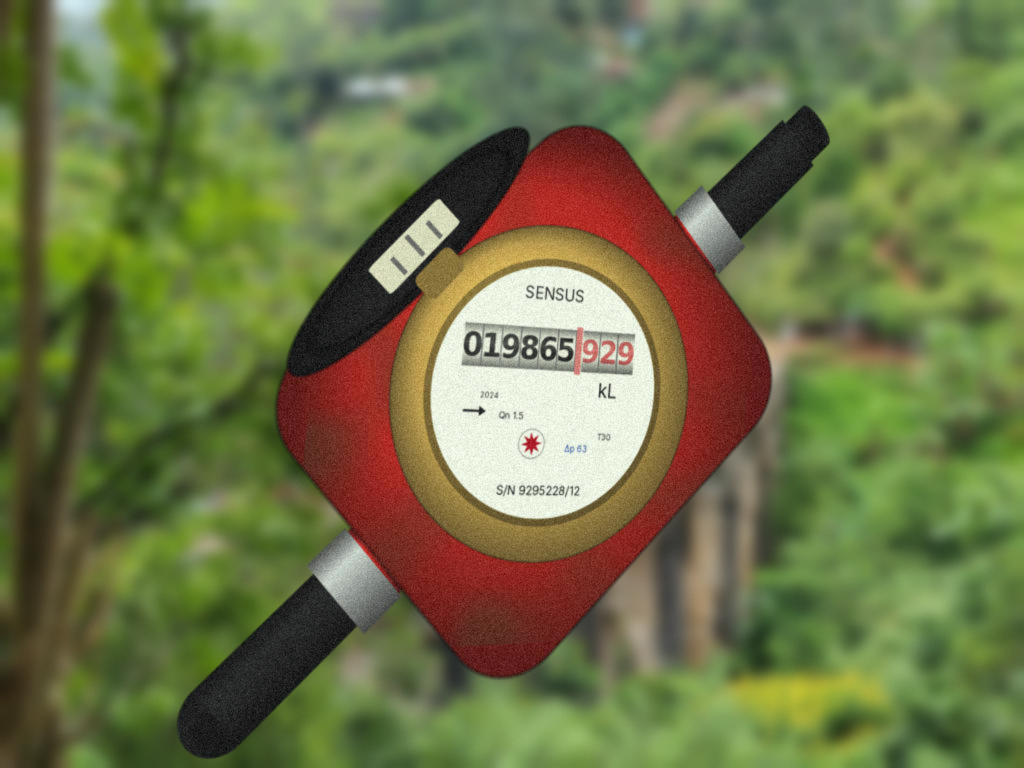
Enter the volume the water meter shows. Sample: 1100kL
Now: 19865.929kL
